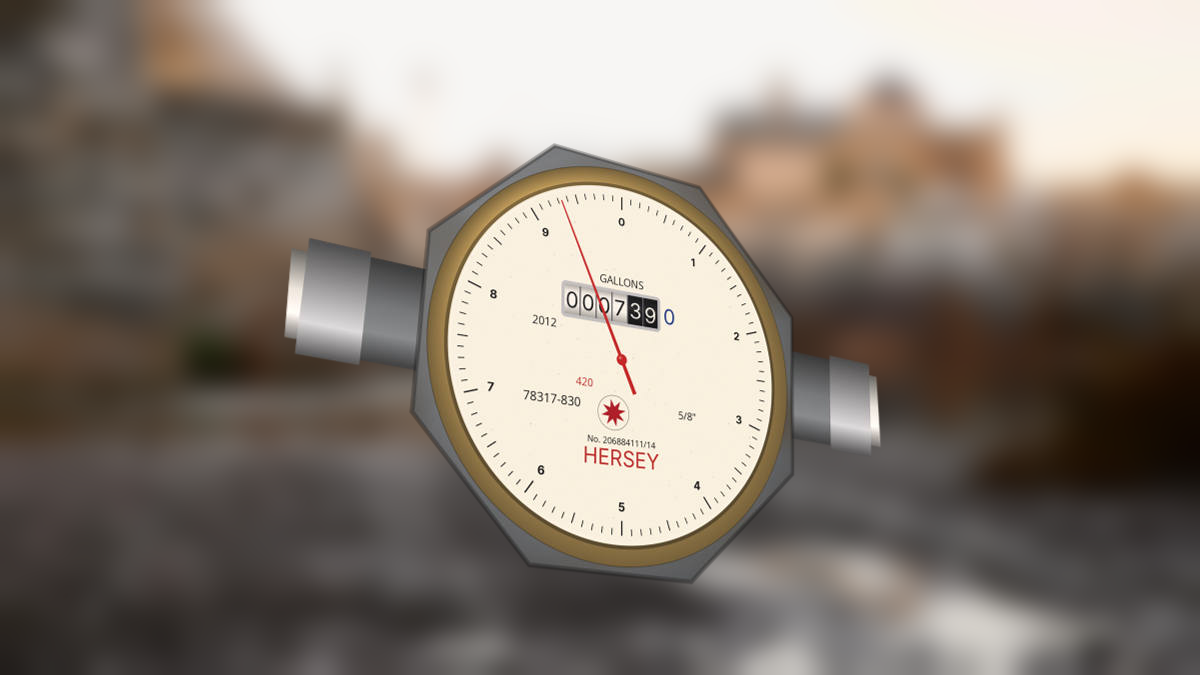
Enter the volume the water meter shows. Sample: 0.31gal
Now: 7389.3gal
